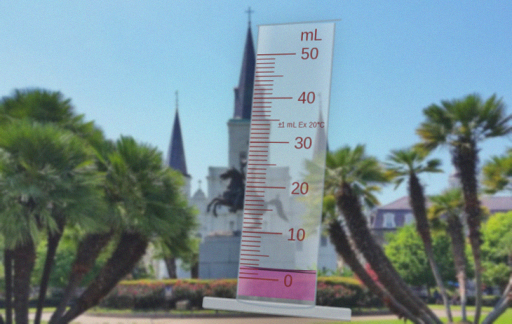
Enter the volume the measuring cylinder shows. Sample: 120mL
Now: 2mL
